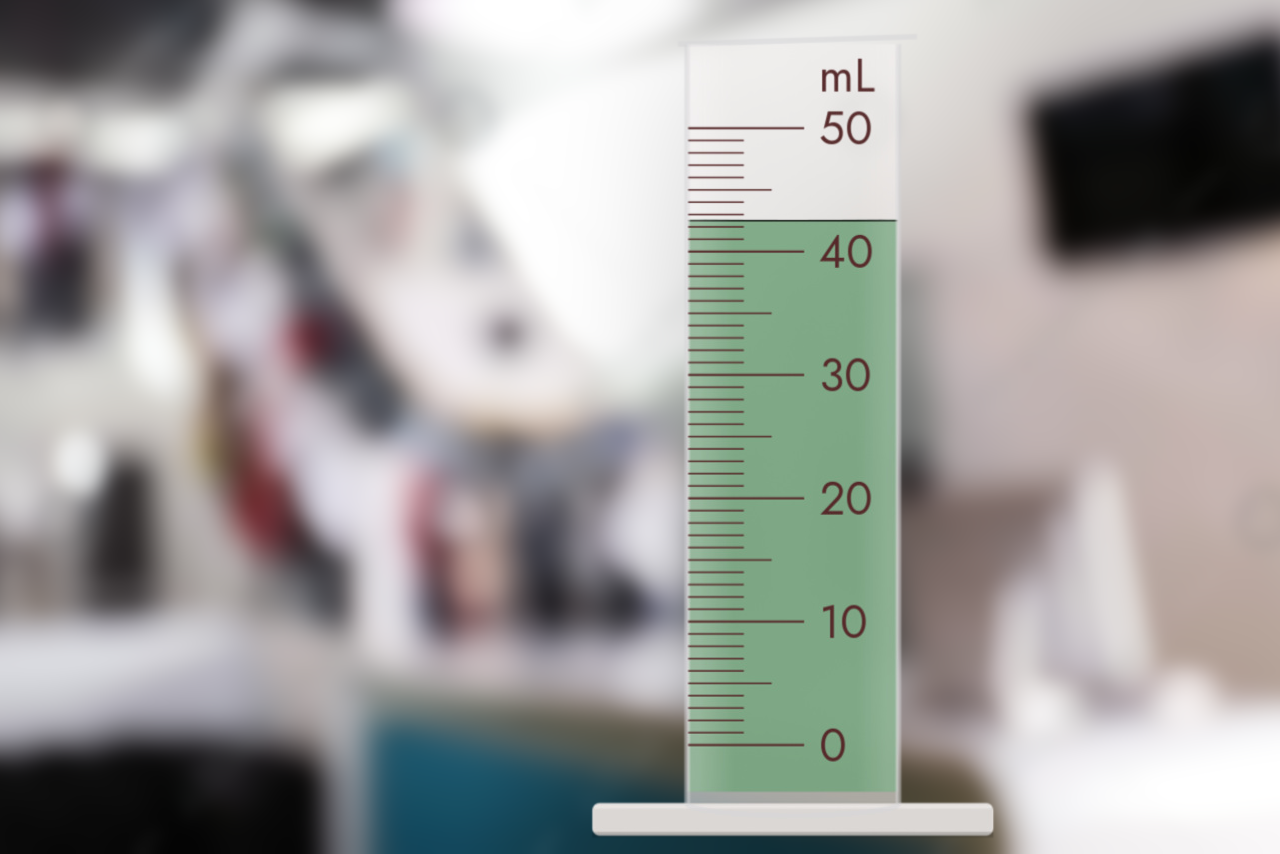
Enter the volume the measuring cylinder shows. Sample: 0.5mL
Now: 42.5mL
